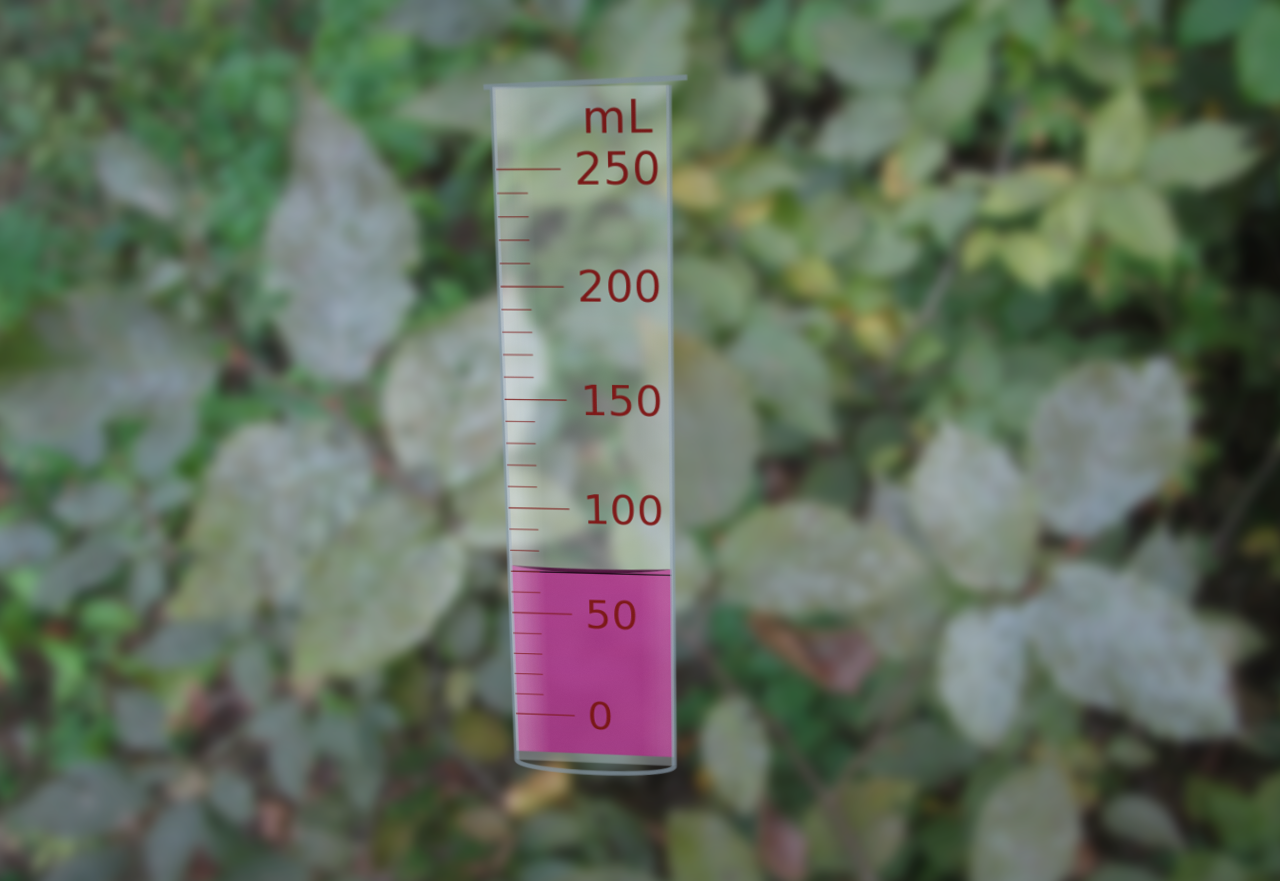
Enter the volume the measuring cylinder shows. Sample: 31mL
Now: 70mL
